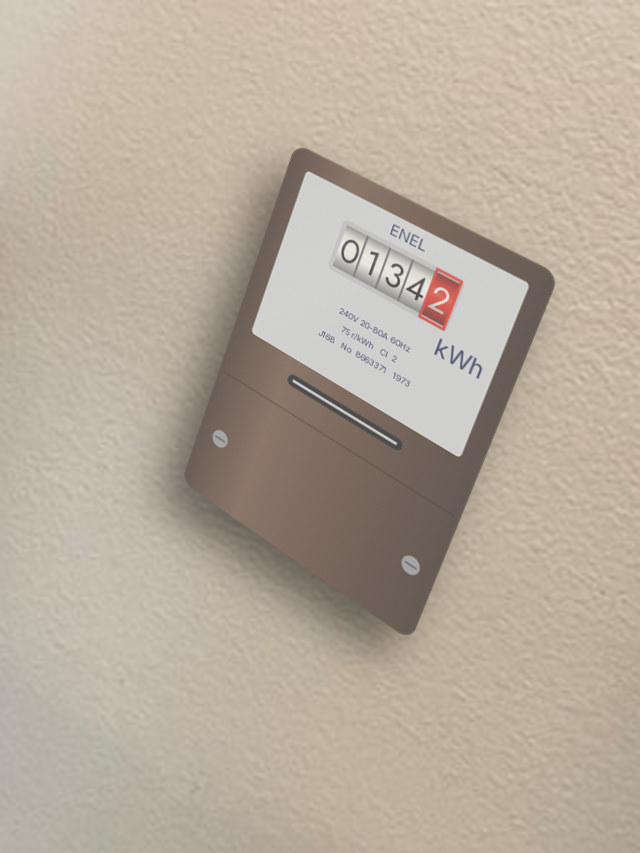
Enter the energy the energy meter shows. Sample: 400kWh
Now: 134.2kWh
